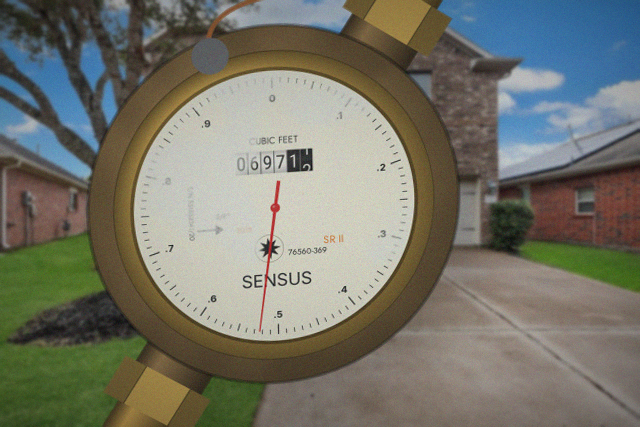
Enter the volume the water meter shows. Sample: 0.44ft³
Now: 69711.52ft³
